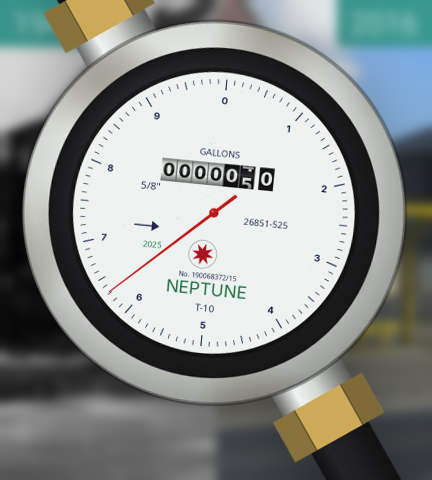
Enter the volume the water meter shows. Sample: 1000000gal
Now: 46.3gal
